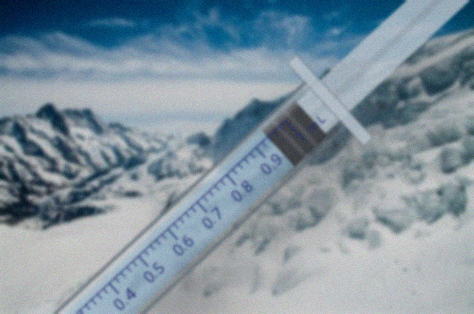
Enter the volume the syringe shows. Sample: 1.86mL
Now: 0.94mL
